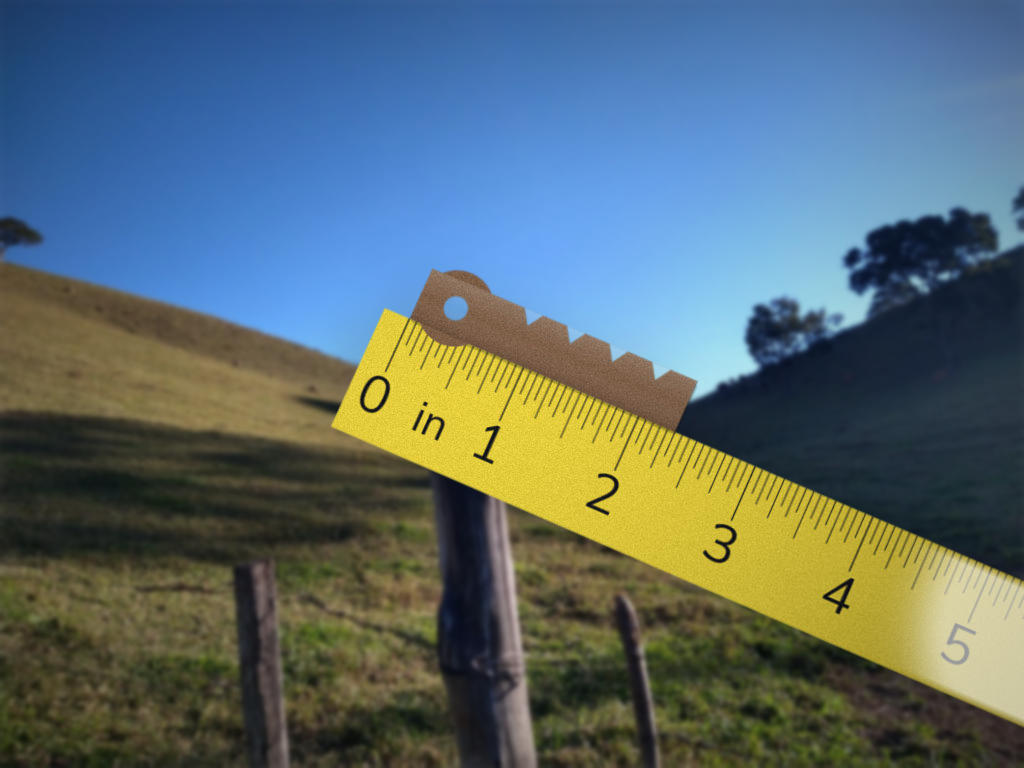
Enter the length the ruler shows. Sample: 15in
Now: 2.3125in
